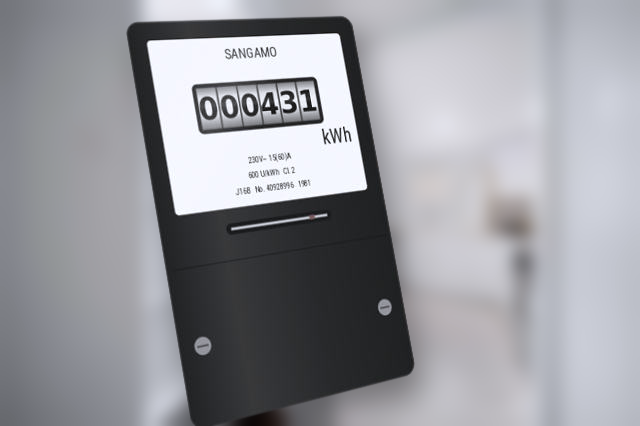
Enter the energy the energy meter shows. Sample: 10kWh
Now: 431kWh
